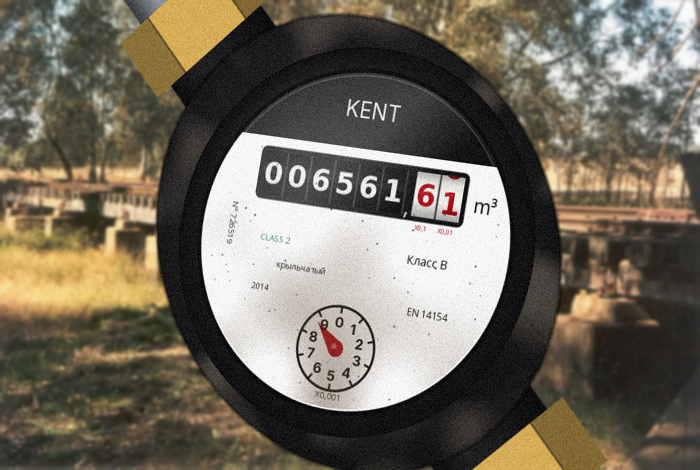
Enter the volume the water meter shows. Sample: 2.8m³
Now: 6561.608m³
